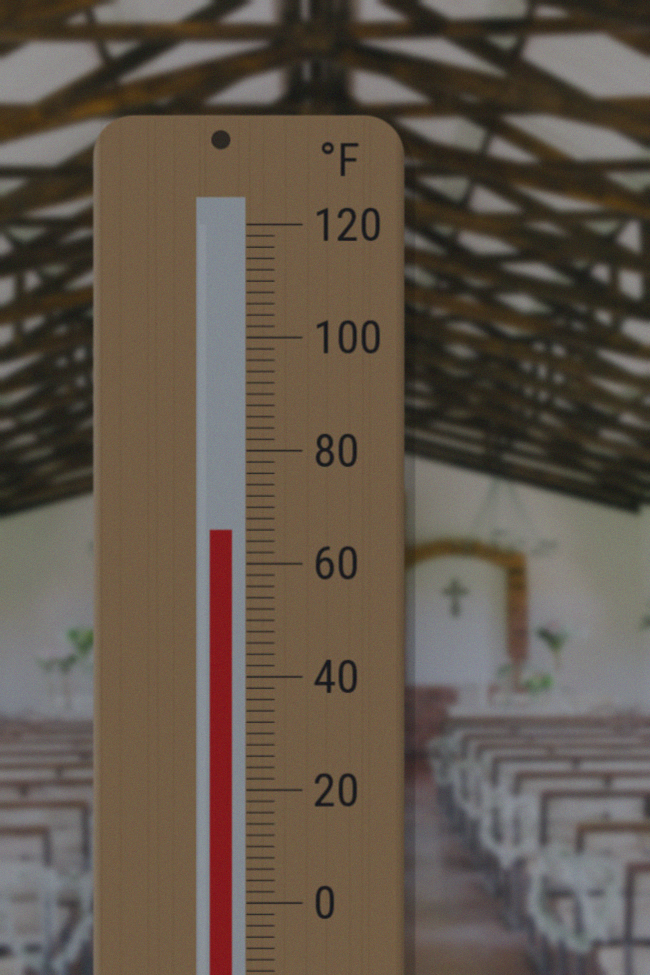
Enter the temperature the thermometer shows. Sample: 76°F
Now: 66°F
